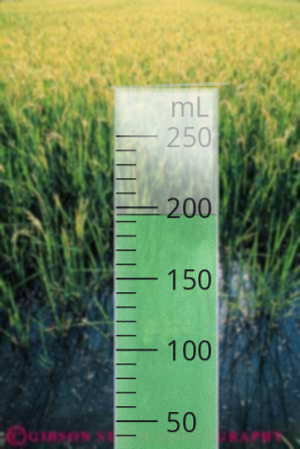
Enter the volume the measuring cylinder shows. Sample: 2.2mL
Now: 195mL
